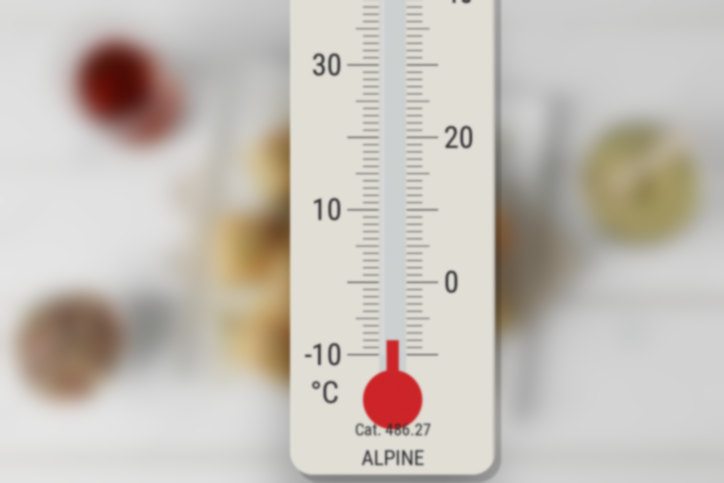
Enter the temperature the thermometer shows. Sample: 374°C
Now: -8°C
